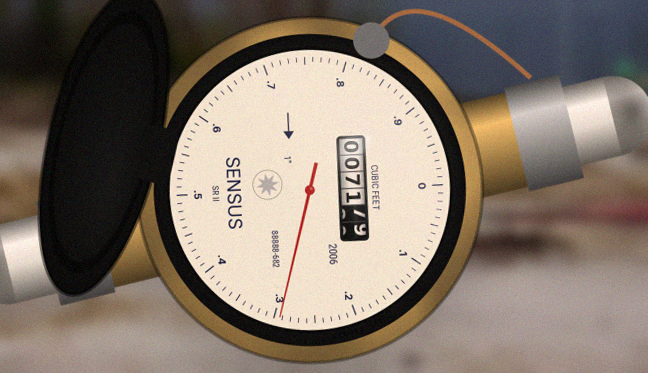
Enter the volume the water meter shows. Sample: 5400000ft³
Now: 7179.29ft³
